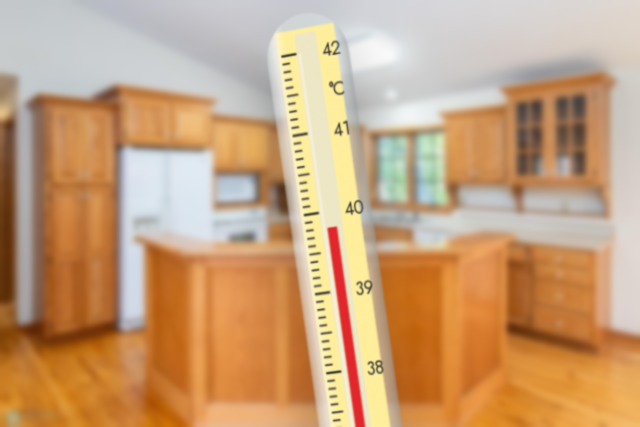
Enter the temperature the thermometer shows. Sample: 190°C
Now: 39.8°C
